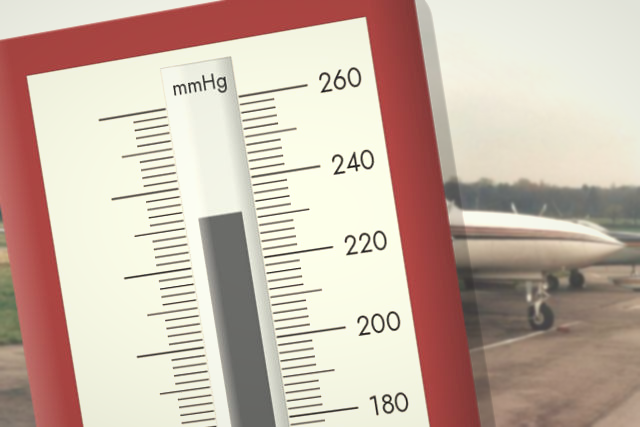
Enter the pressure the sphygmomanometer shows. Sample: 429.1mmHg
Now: 232mmHg
